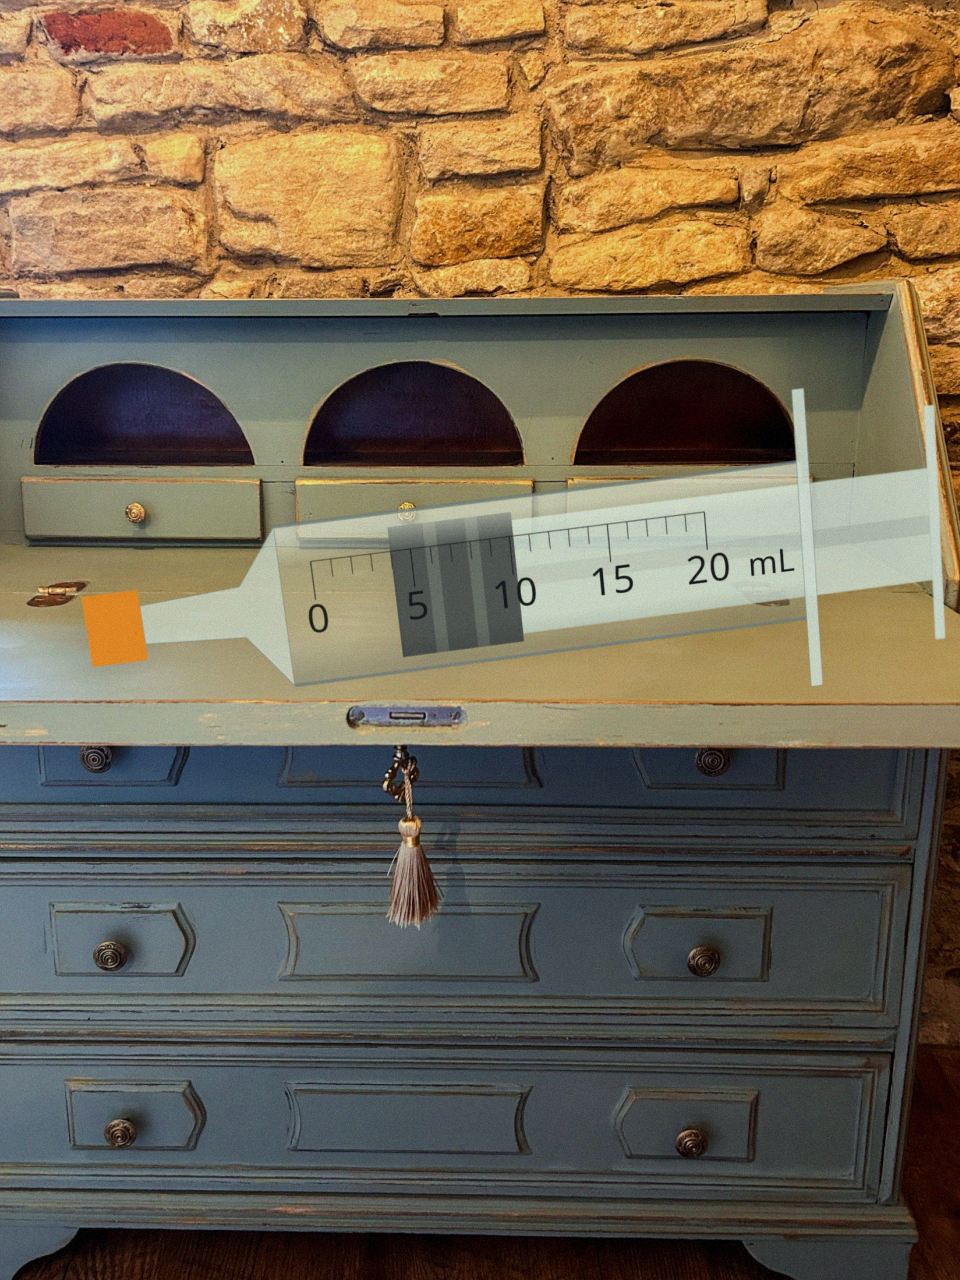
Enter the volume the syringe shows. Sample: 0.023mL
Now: 4mL
